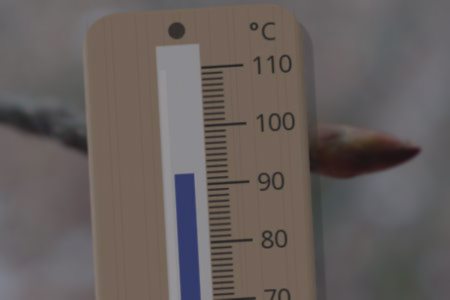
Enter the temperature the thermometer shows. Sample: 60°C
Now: 92°C
